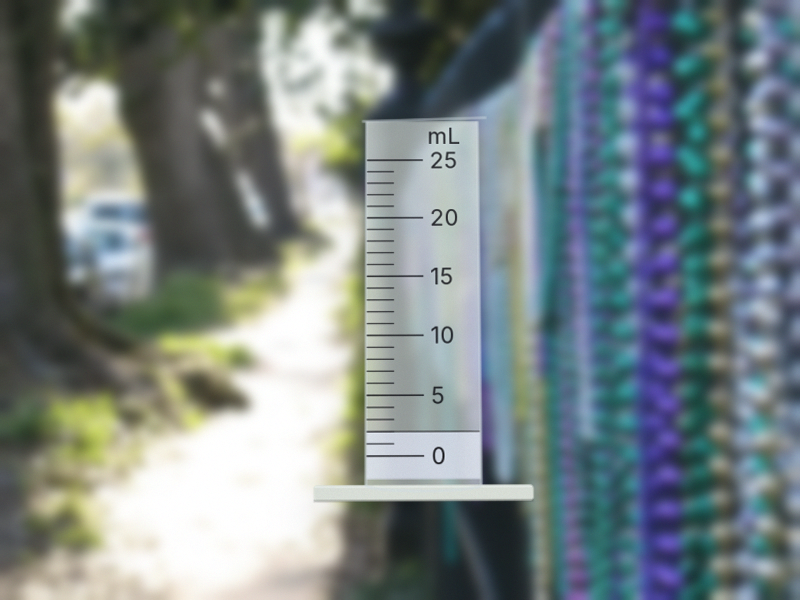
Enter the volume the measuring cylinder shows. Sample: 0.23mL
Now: 2mL
